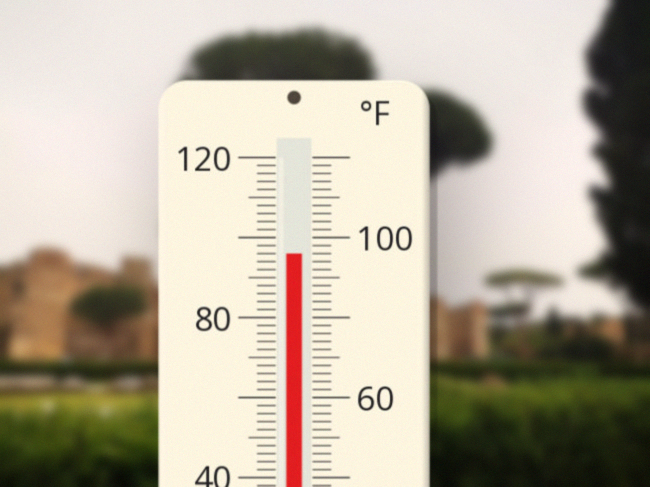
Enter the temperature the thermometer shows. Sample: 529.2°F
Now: 96°F
